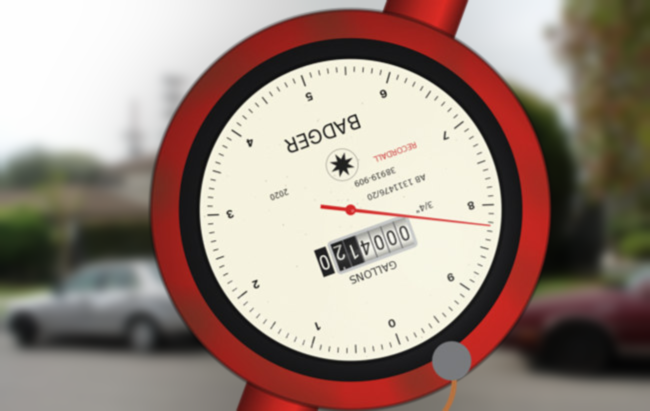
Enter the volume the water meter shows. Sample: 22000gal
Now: 4118.2gal
